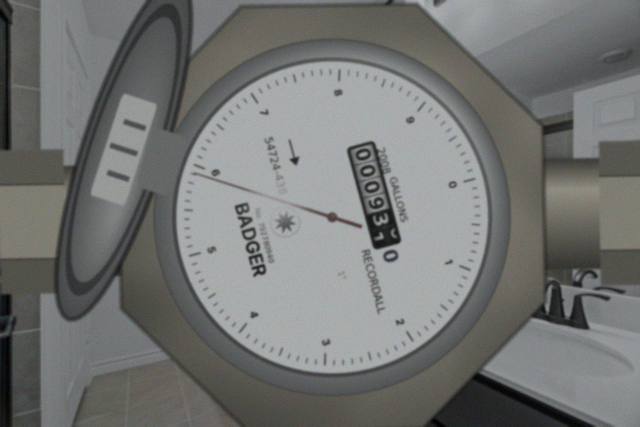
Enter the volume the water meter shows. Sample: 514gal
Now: 9305.9gal
